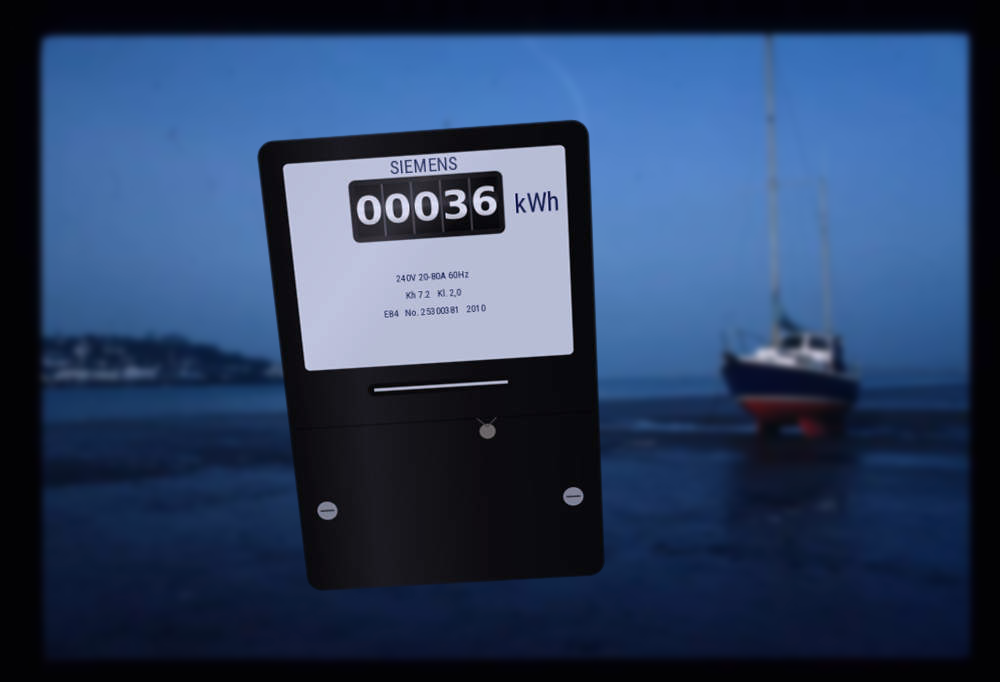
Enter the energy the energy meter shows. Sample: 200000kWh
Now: 36kWh
